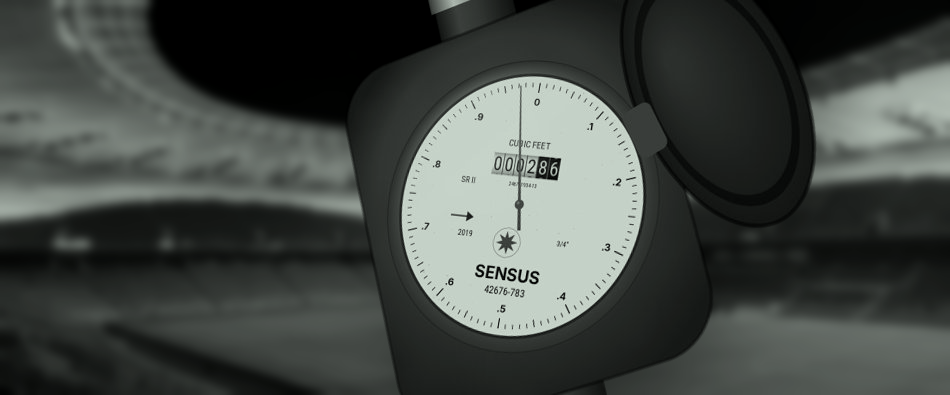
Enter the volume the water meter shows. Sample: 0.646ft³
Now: 285.97ft³
